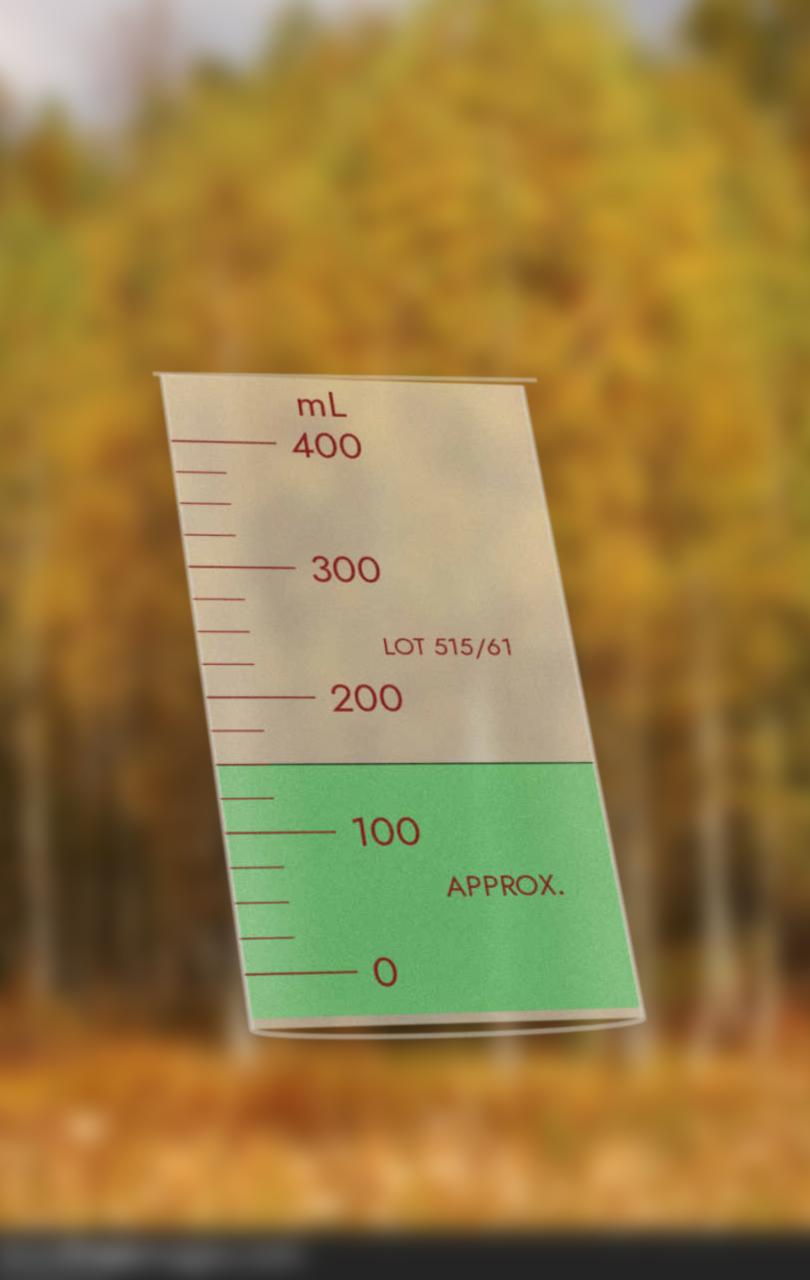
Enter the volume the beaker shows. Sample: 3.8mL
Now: 150mL
